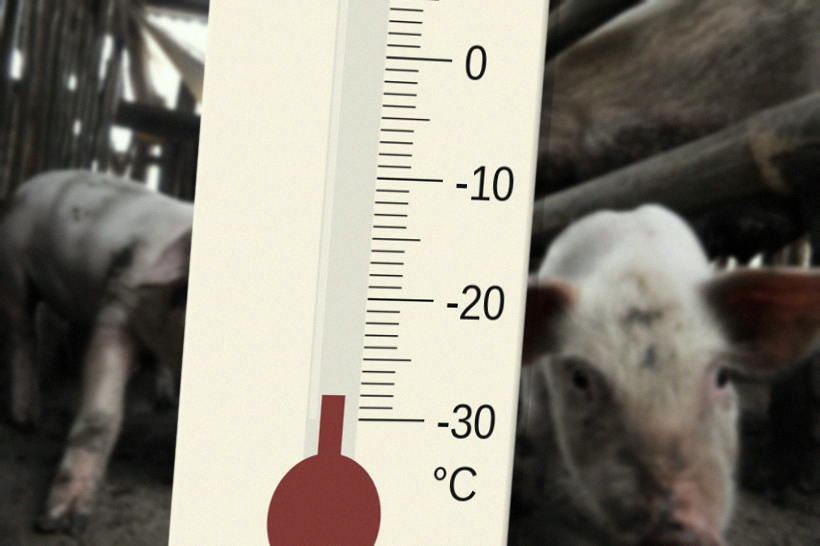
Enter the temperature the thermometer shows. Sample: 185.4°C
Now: -28°C
